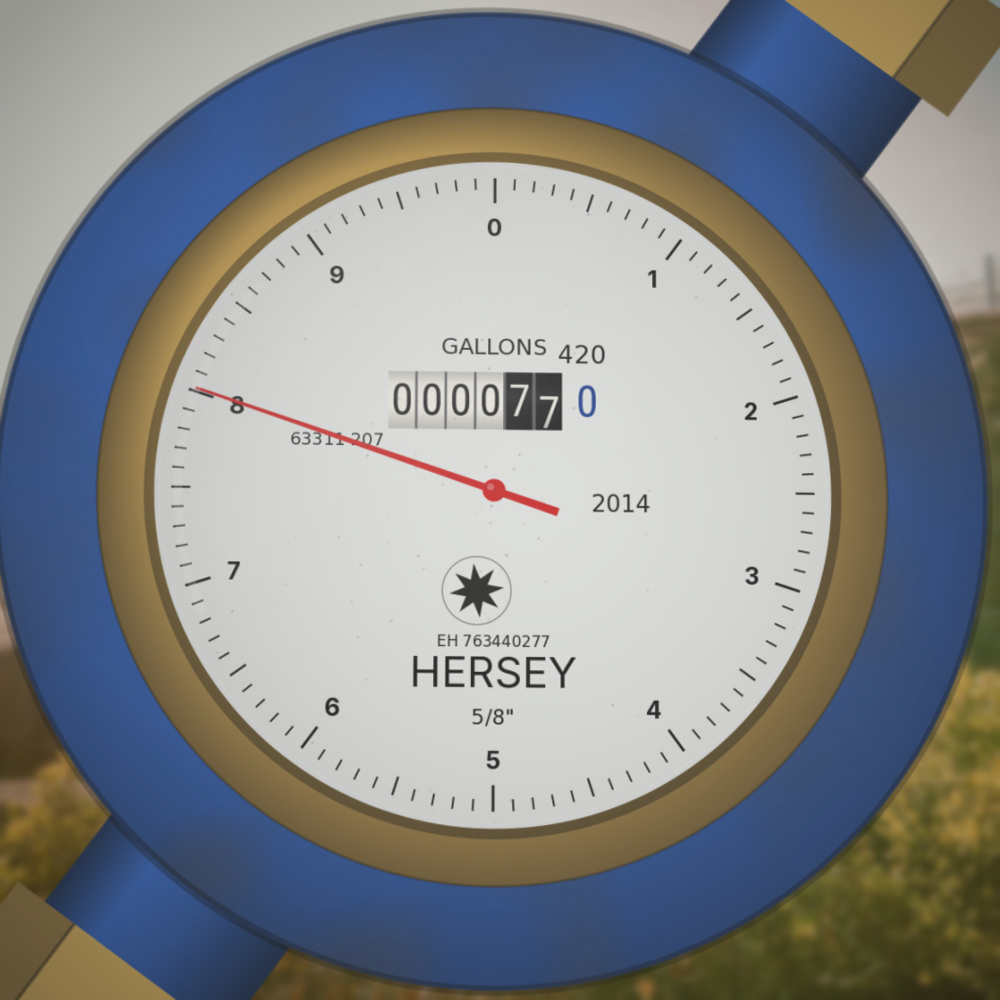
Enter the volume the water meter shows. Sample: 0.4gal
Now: 768.0gal
